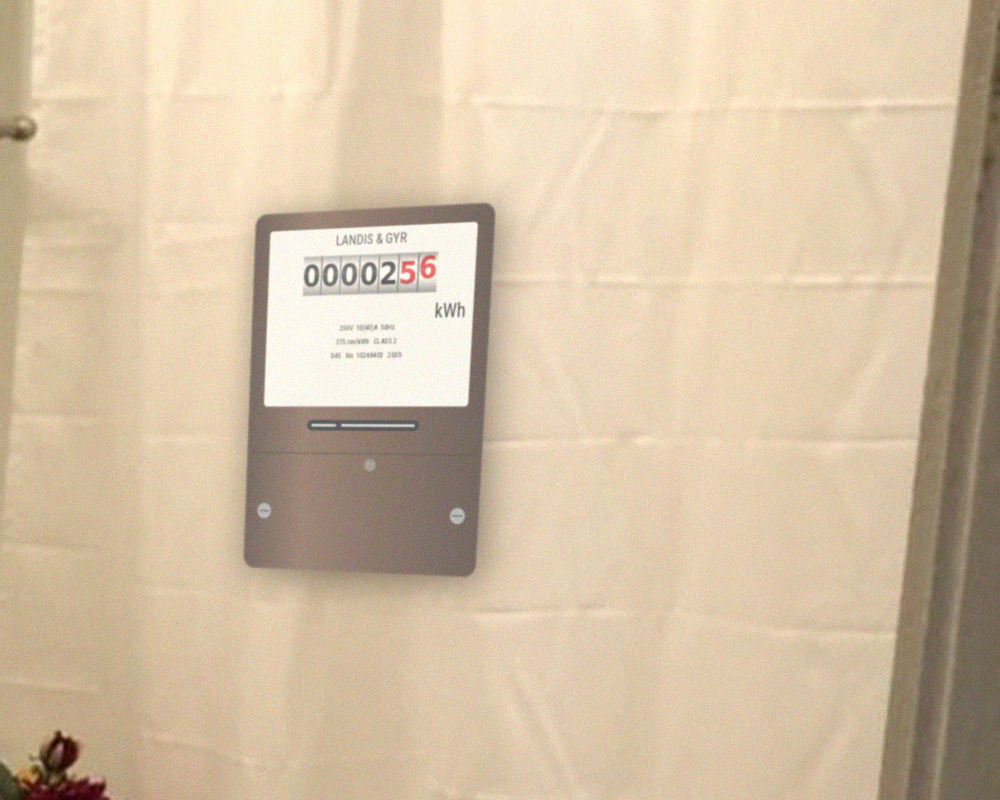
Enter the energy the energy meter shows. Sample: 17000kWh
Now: 2.56kWh
